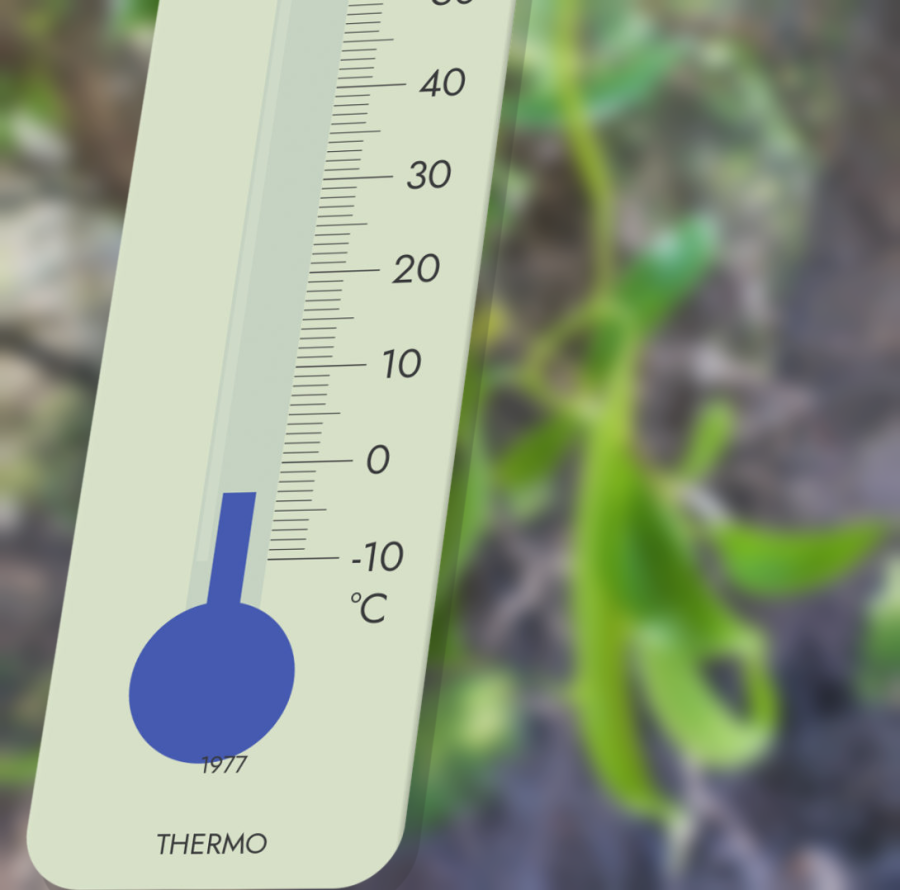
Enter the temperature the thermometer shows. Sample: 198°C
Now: -3°C
